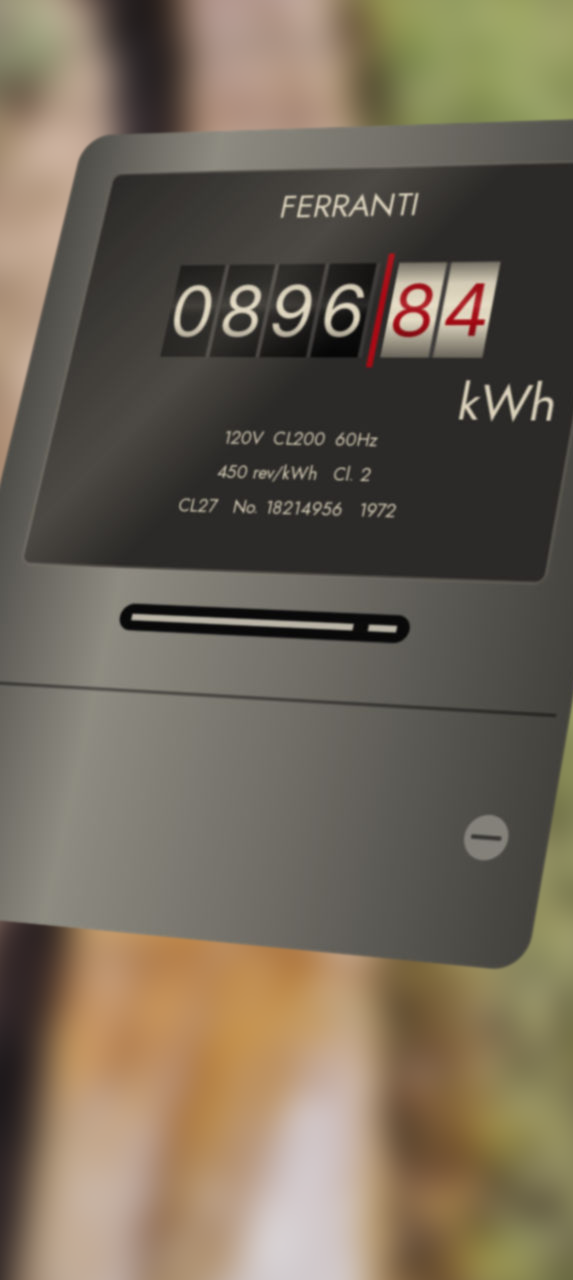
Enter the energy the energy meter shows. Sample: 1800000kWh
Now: 896.84kWh
